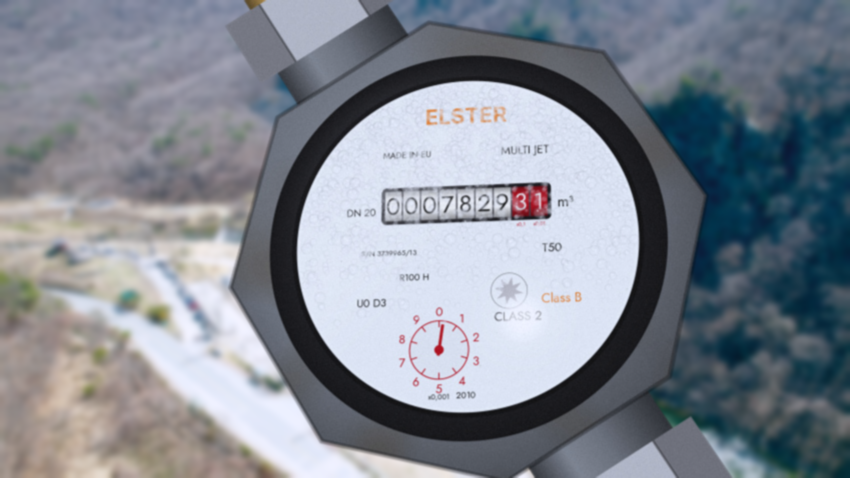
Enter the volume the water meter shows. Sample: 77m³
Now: 7829.310m³
